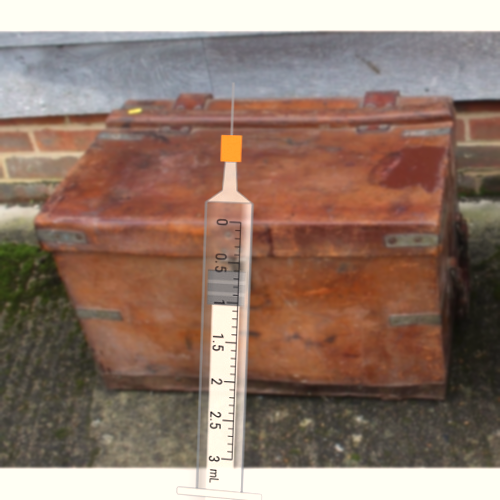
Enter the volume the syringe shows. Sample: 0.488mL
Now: 0.6mL
